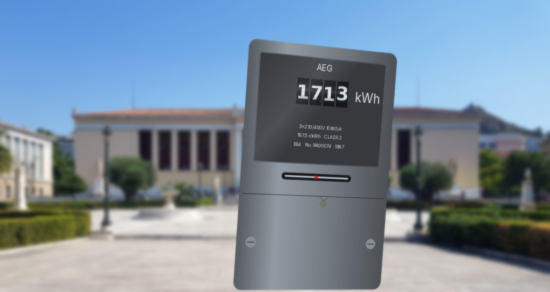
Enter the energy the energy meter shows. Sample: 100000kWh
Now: 1713kWh
